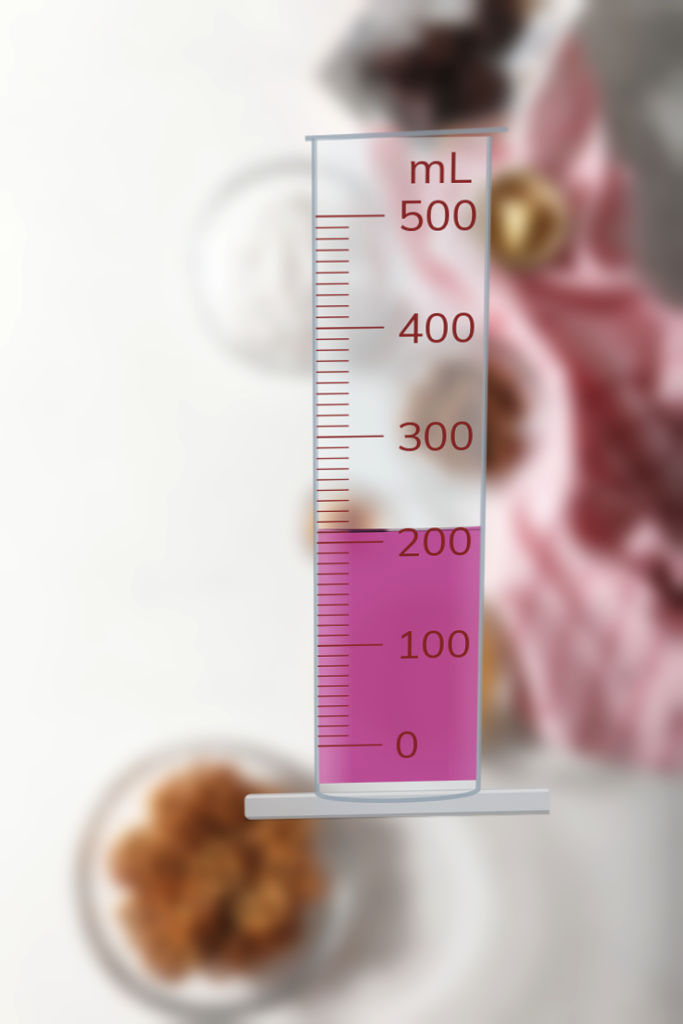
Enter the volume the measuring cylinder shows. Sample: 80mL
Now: 210mL
